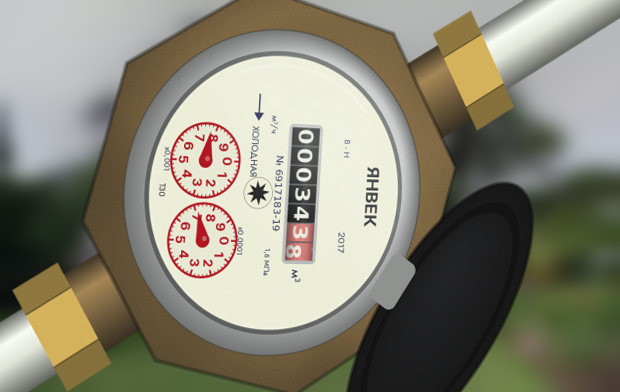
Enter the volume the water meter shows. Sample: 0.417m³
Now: 34.3777m³
